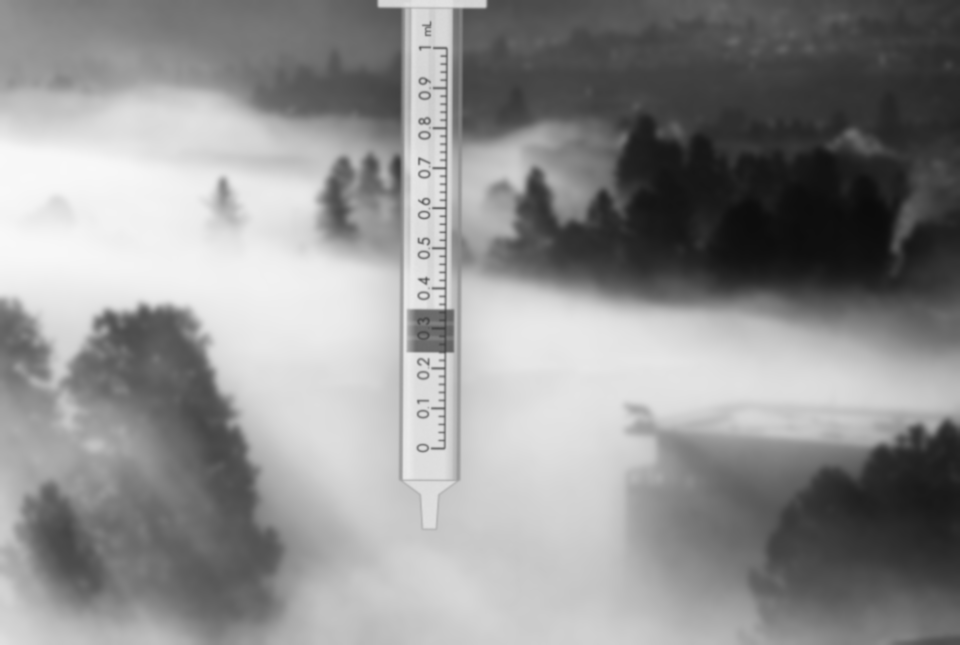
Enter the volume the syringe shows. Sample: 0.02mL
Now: 0.24mL
